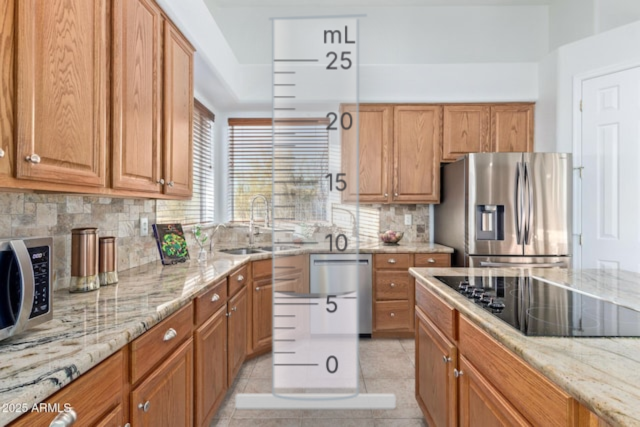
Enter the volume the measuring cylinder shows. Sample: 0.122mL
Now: 5.5mL
